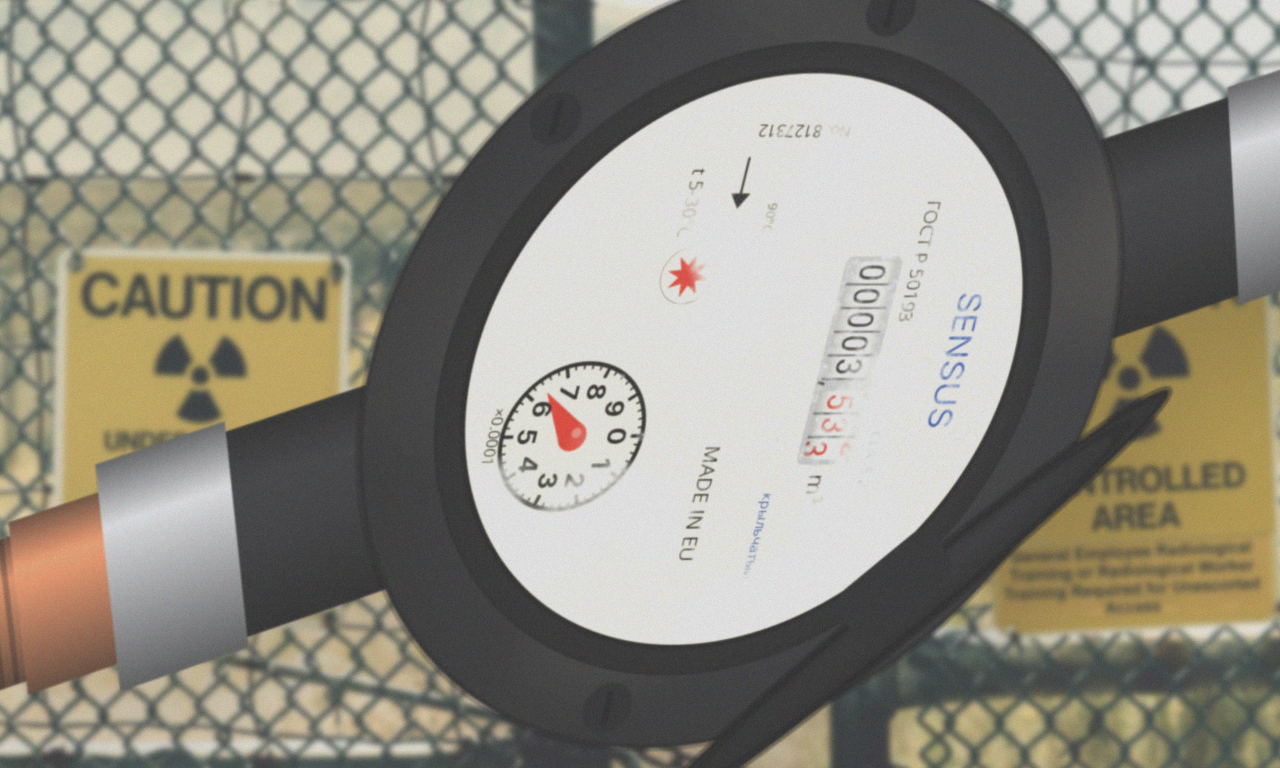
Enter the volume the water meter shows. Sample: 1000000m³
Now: 3.5326m³
